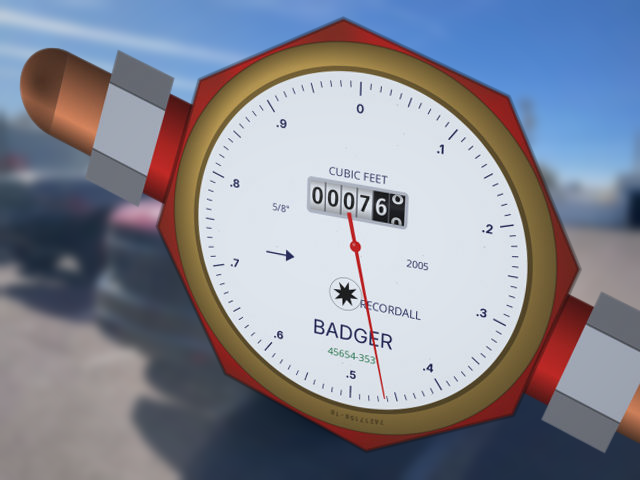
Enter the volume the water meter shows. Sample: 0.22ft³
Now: 768.46ft³
